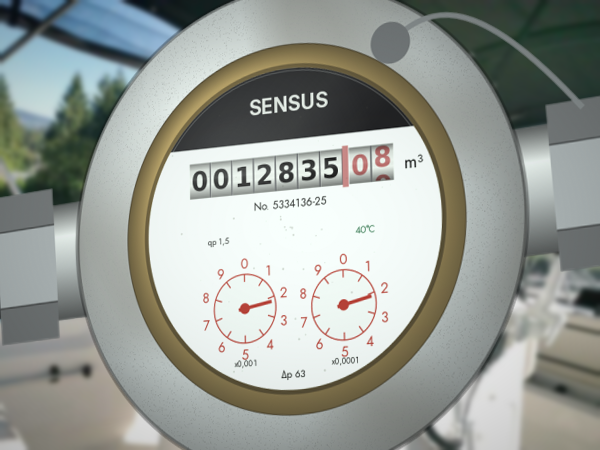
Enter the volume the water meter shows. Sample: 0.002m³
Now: 12835.0822m³
